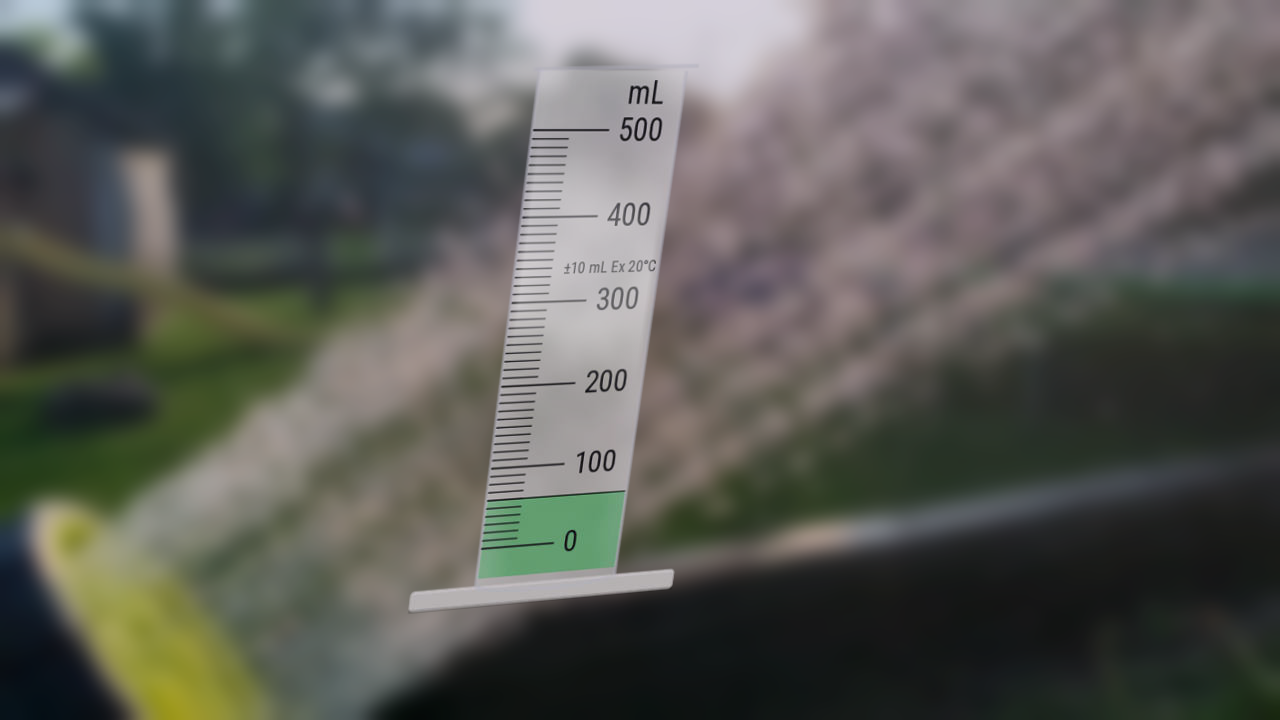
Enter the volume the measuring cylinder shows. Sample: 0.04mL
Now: 60mL
